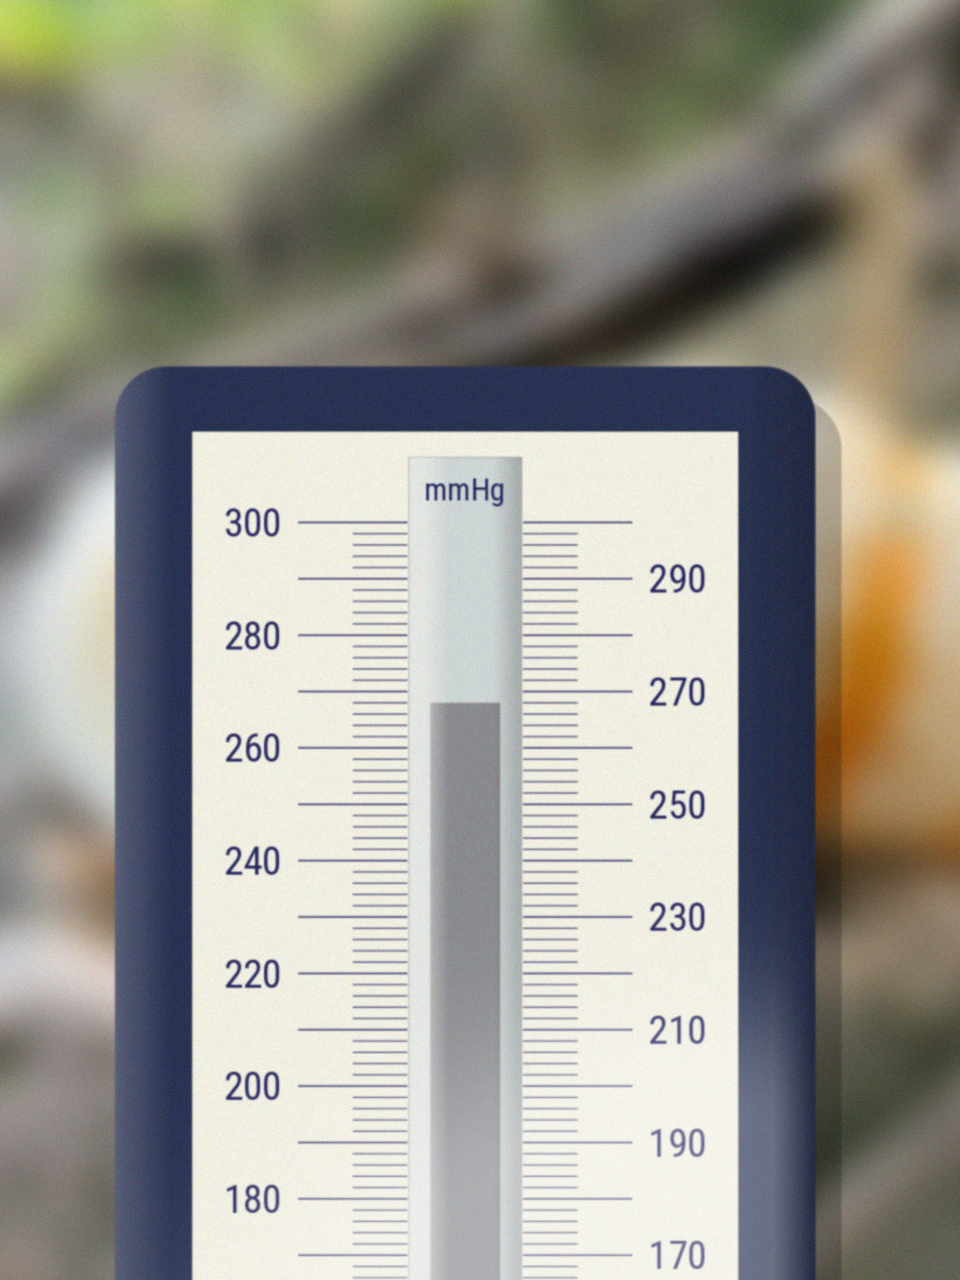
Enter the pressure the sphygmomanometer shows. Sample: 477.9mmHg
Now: 268mmHg
